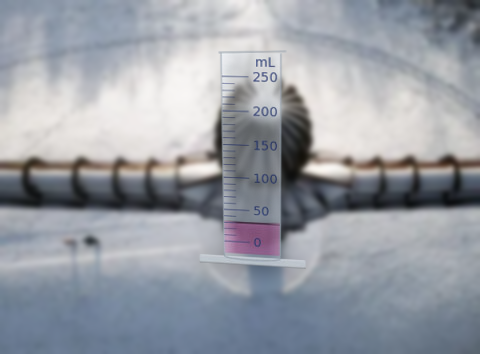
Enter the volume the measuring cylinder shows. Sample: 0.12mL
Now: 30mL
